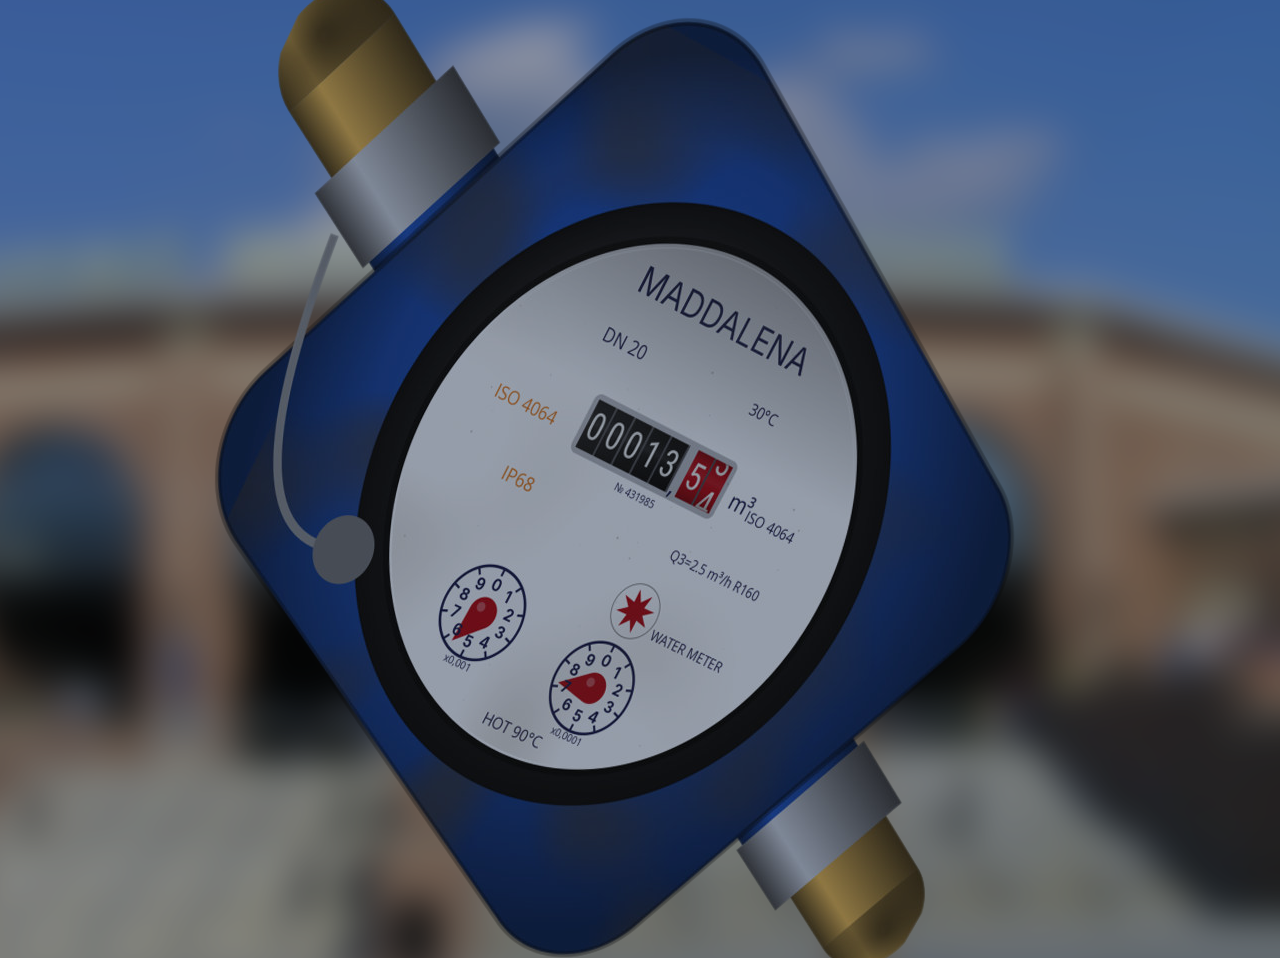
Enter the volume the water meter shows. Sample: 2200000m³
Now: 13.5357m³
